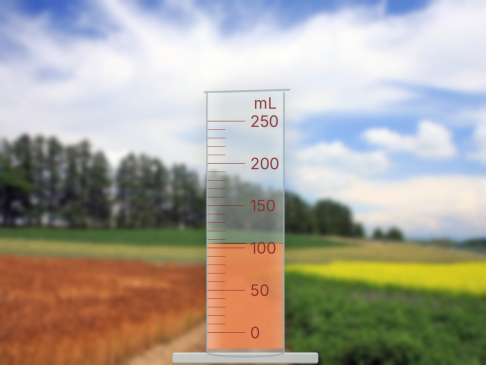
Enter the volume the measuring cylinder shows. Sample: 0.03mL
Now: 105mL
